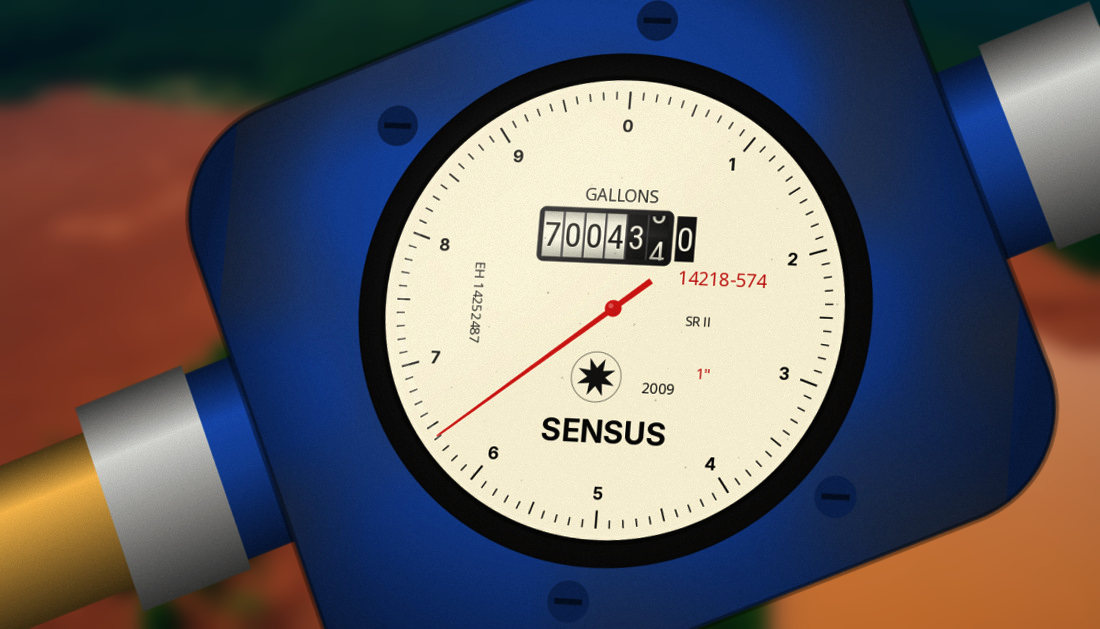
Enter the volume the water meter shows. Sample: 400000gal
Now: 7004336.4gal
